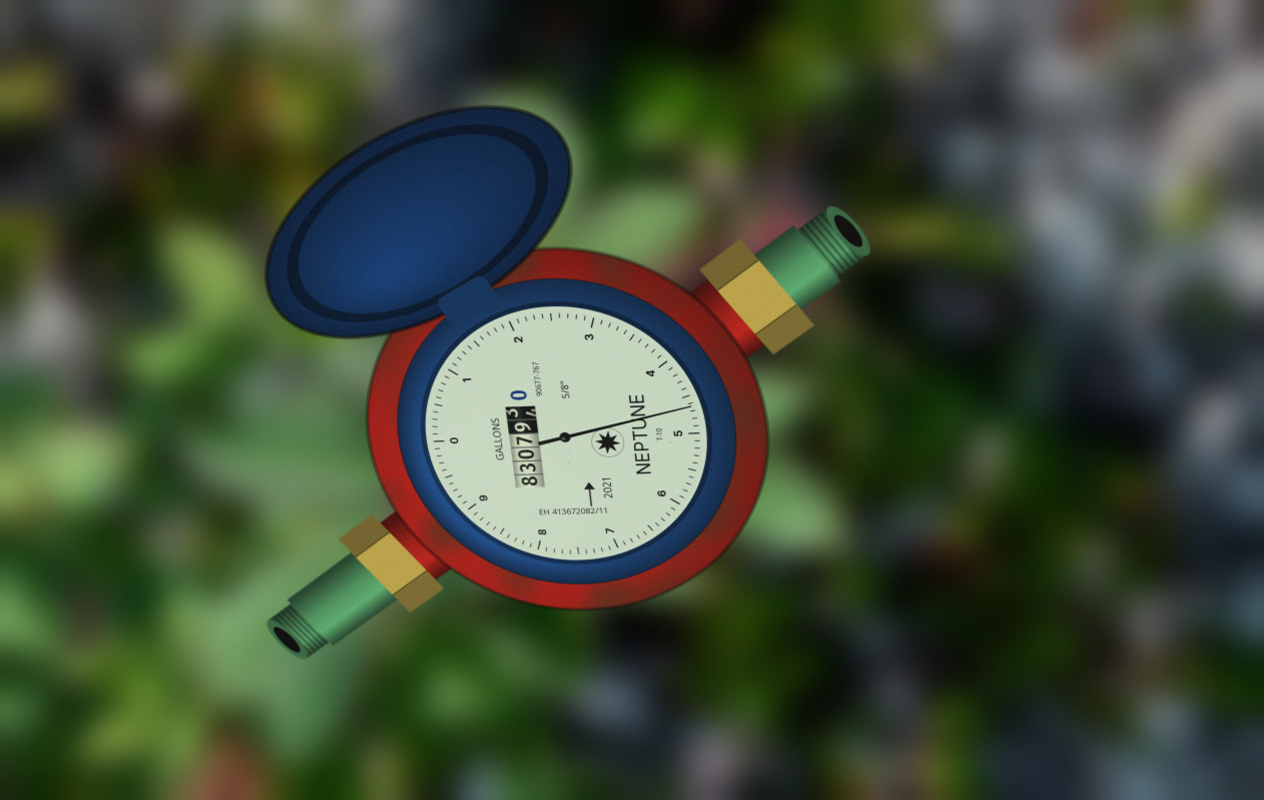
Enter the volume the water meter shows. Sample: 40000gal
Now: 8307934.6gal
